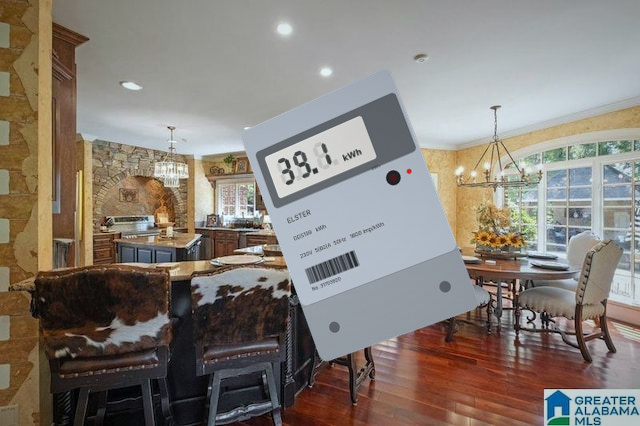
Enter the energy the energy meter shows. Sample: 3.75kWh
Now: 39.1kWh
